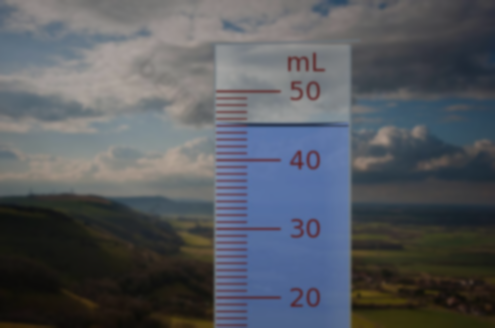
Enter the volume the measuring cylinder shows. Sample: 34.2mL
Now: 45mL
